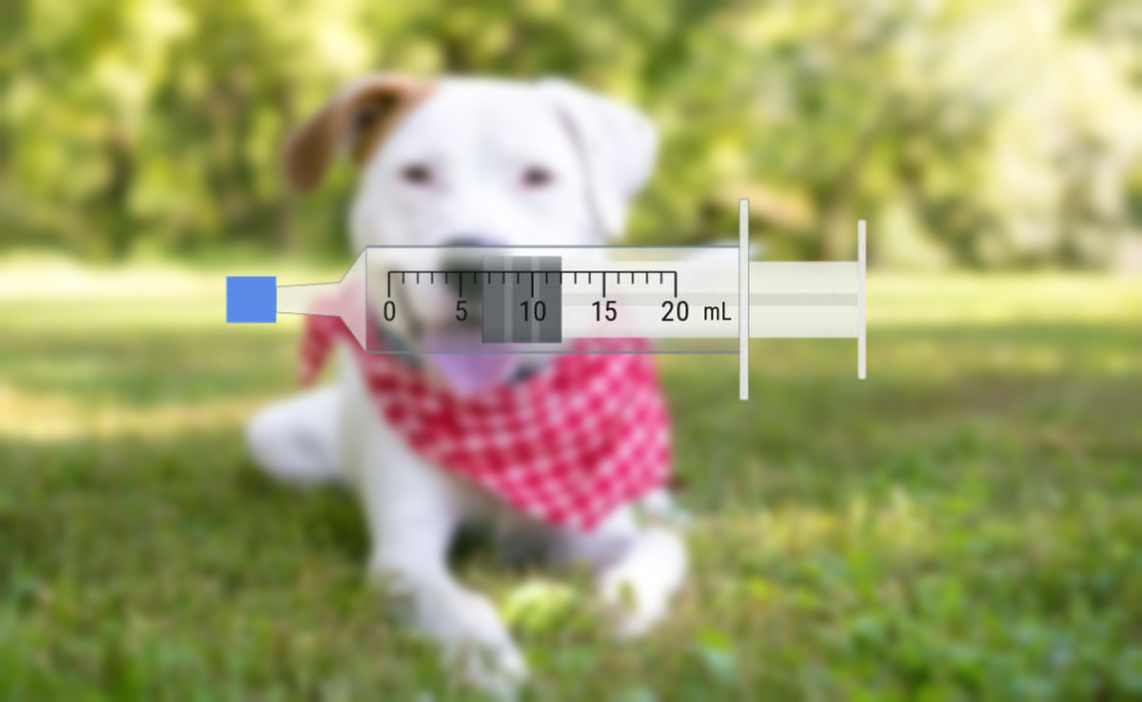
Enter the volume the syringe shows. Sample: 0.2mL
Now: 6.5mL
